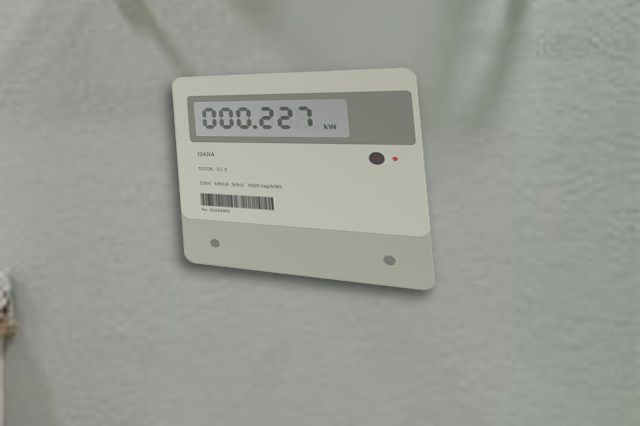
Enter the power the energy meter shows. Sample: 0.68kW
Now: 0.227kW
